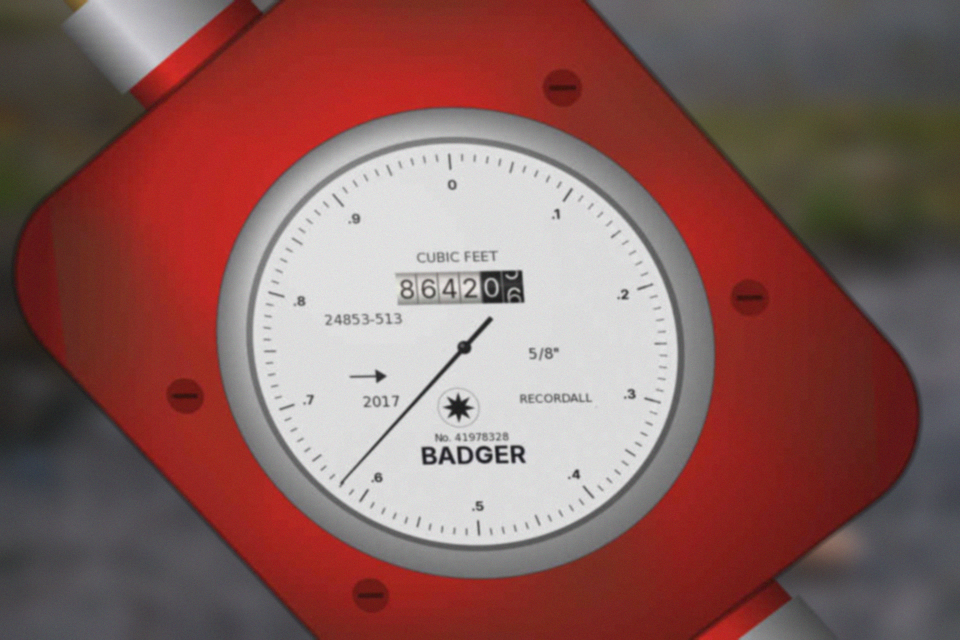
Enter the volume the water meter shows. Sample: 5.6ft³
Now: 864205.62ft³
